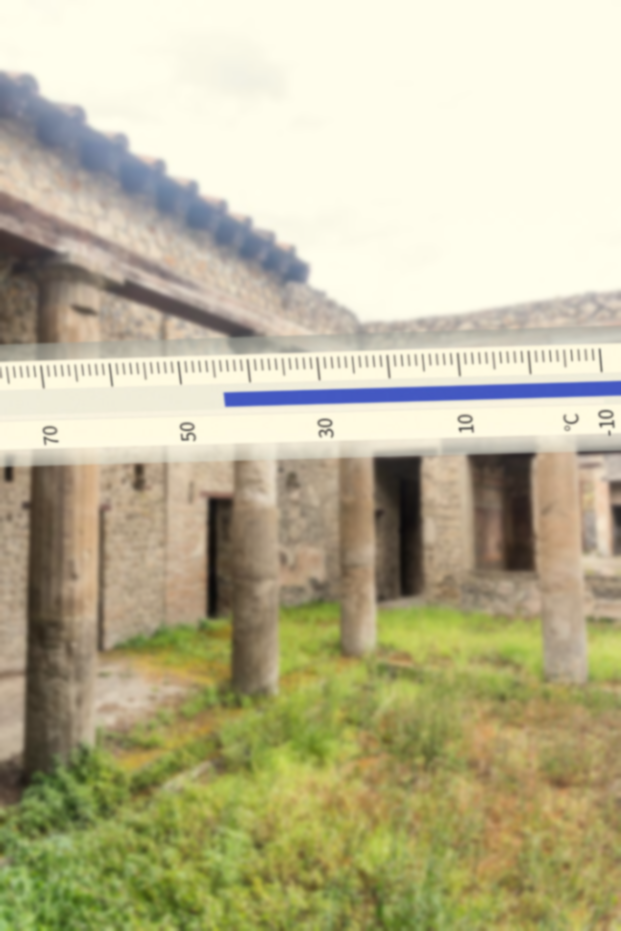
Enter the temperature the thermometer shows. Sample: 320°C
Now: 44°C
